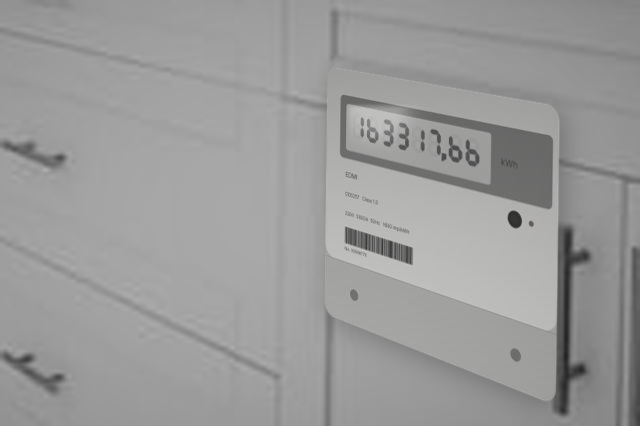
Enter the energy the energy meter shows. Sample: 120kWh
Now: 163317.66kWh
